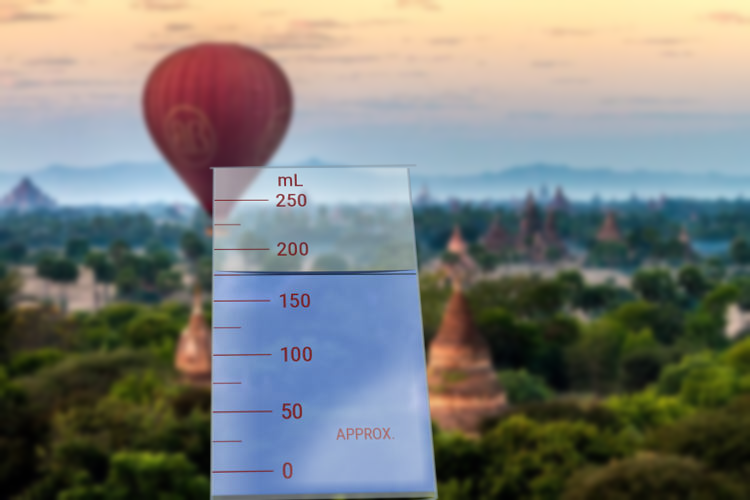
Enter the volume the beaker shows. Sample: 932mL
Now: 175mL
